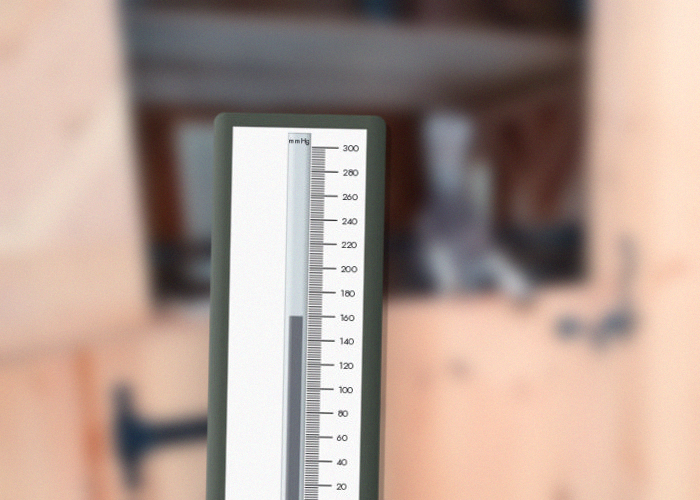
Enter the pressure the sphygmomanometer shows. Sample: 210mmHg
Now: 160mmHg
